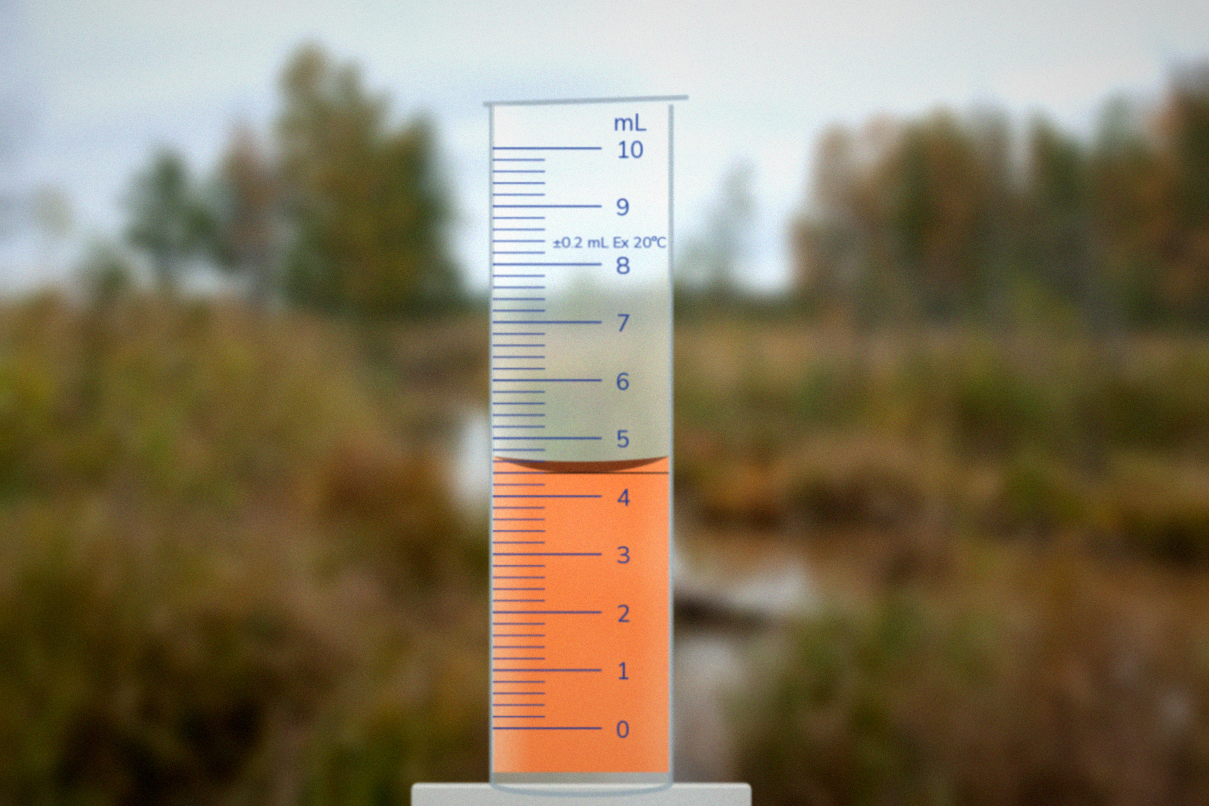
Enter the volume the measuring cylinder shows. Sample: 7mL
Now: 4.4mL
